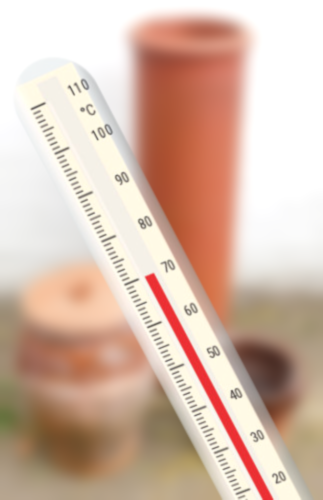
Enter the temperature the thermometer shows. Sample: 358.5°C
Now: 70°C
